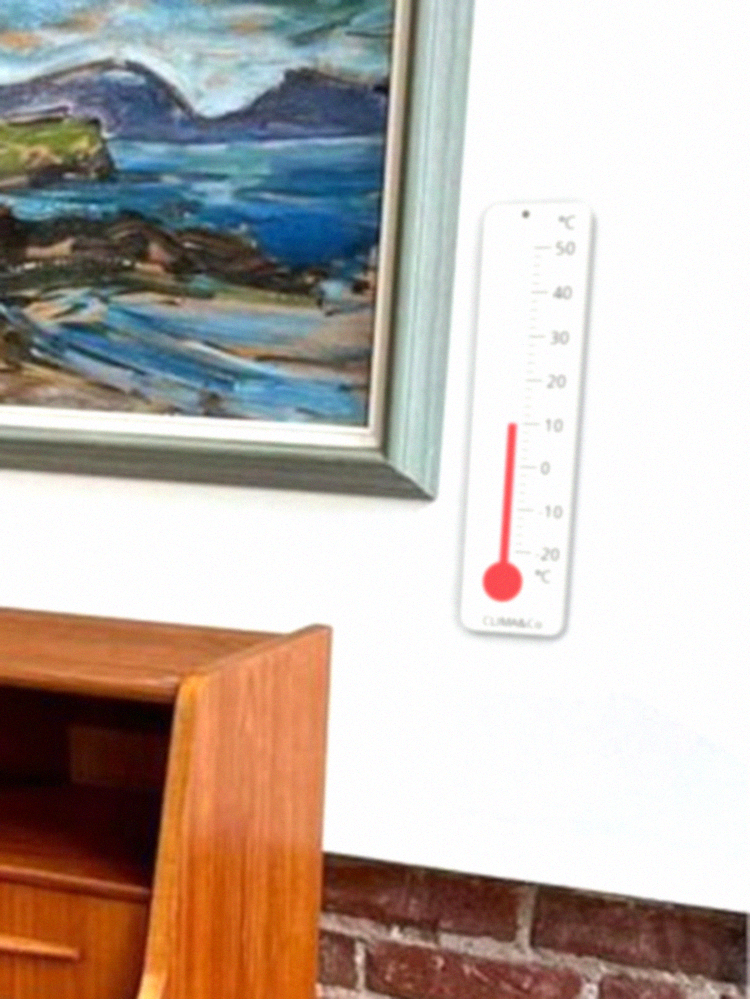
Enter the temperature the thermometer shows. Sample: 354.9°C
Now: 10°C
